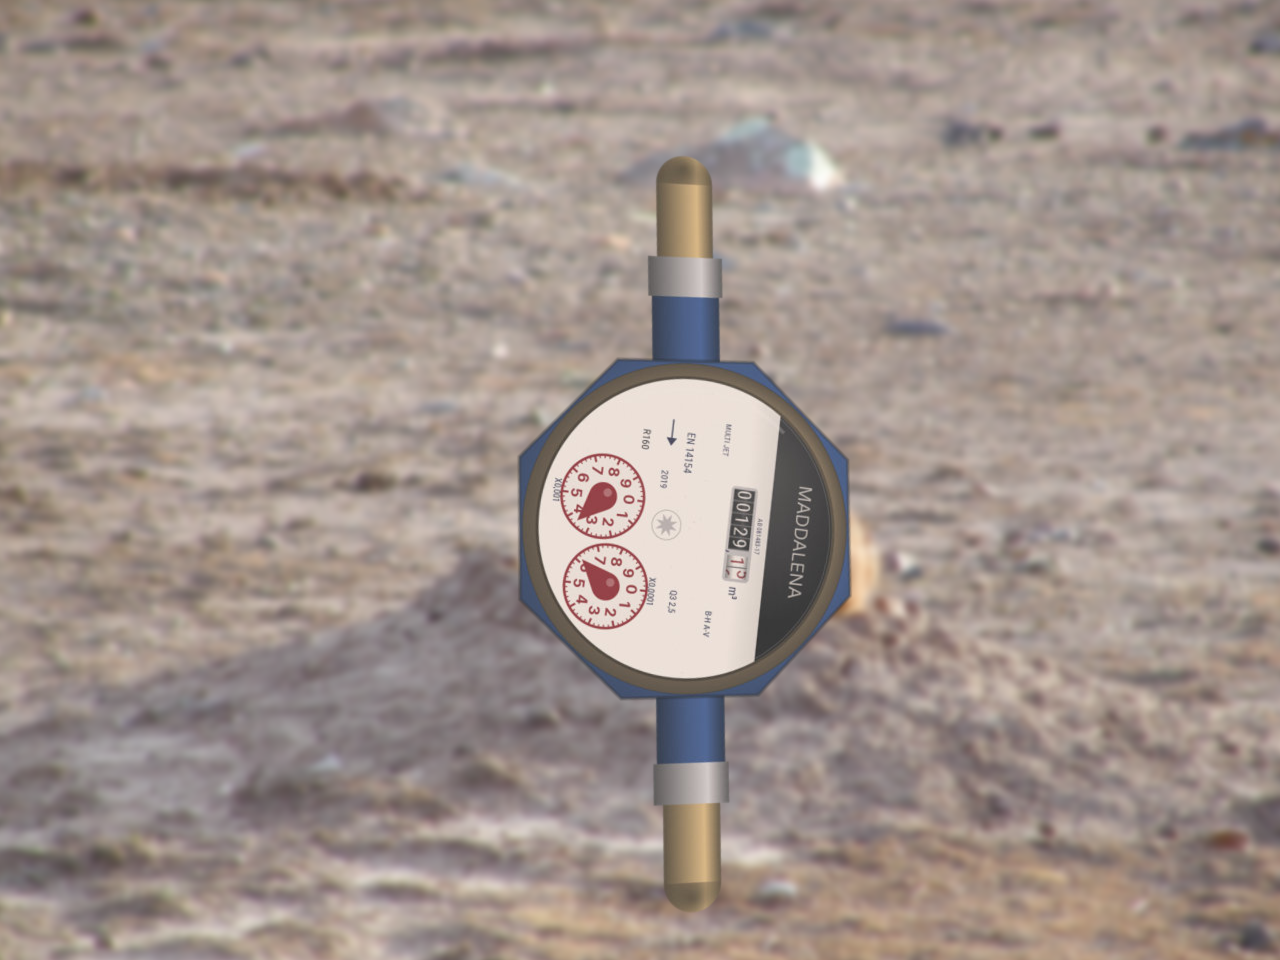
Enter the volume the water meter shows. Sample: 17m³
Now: 129.1536m³
